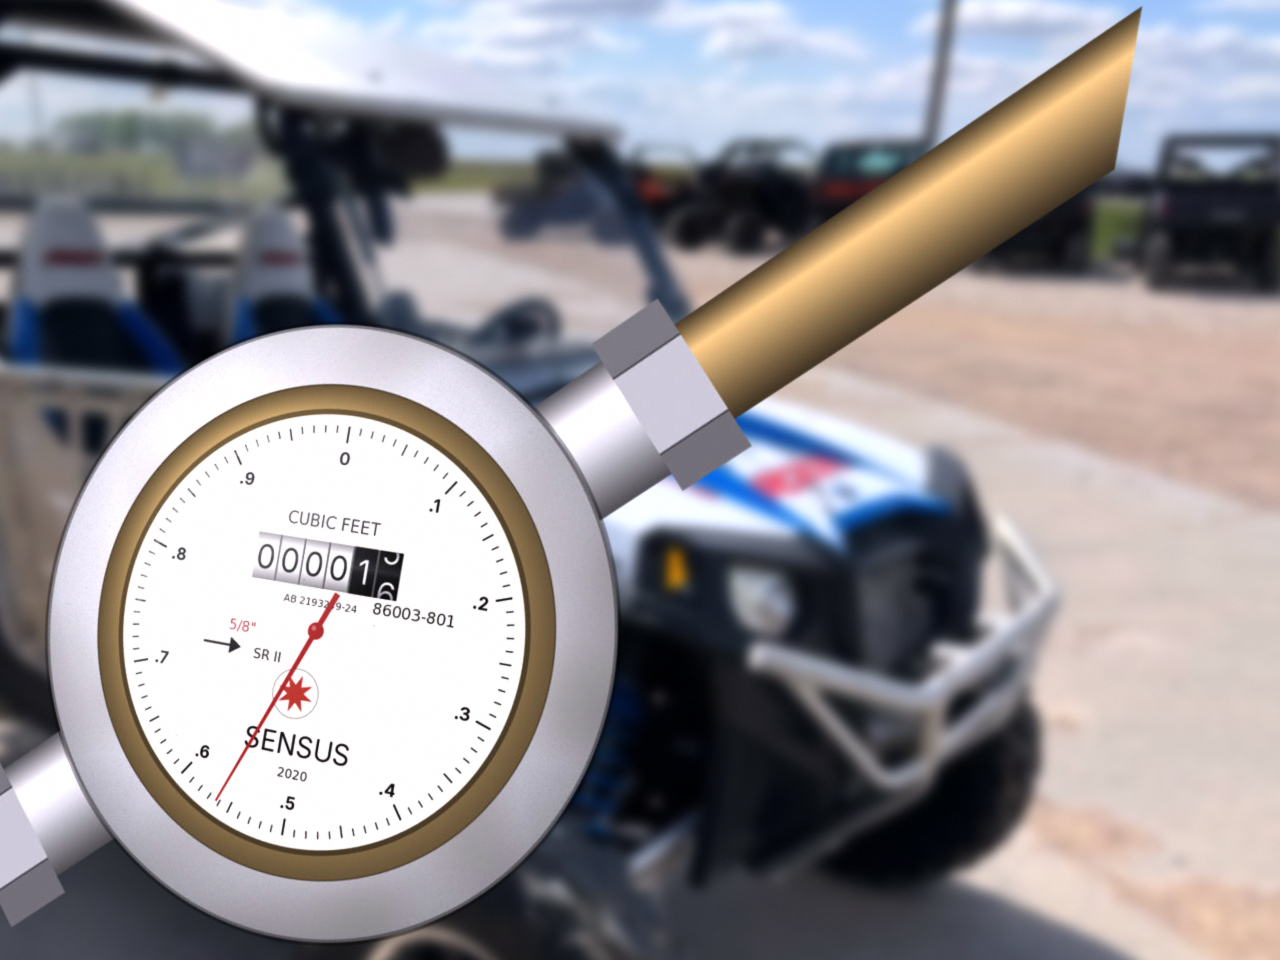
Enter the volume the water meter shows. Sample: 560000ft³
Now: 15.56ft³
